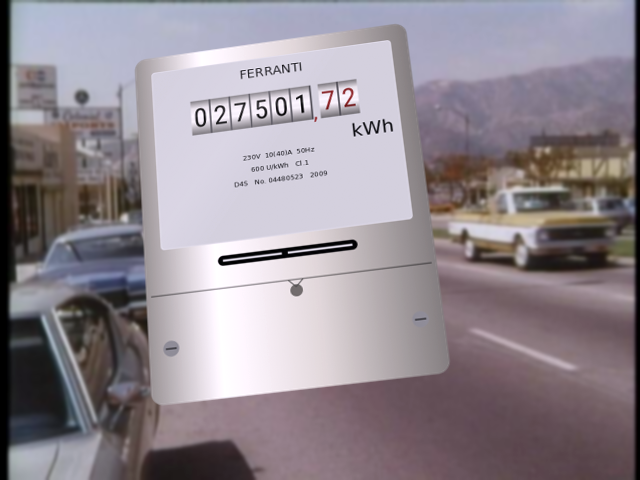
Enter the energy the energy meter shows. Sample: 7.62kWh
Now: 27501.72kWh
